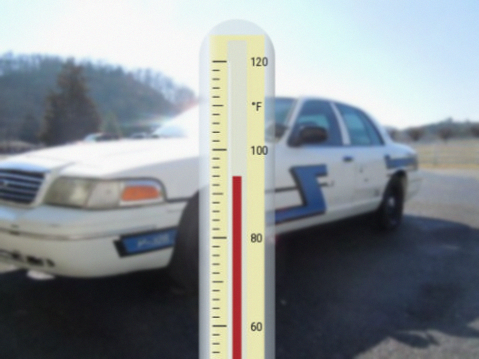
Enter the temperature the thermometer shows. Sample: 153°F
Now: 94°F
